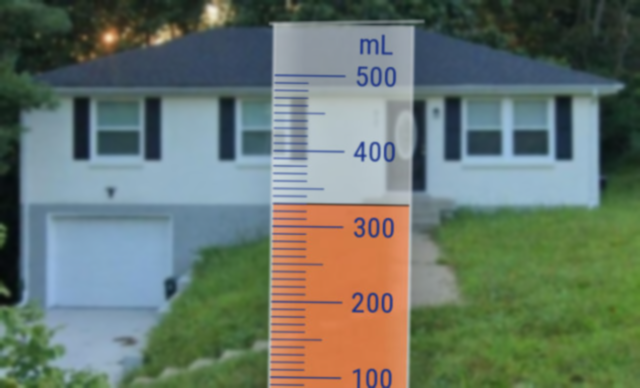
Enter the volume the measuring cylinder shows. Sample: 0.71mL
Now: 330mL
